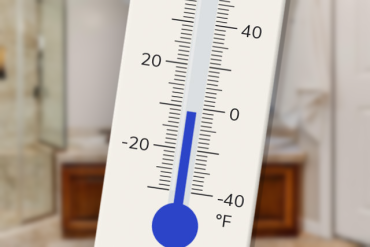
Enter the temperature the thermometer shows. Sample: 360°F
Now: -2°F
